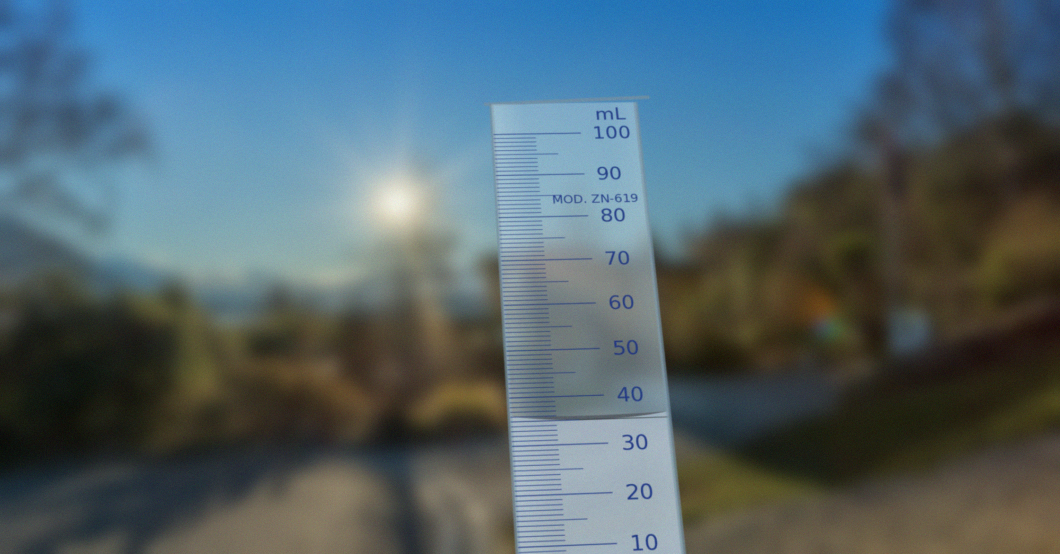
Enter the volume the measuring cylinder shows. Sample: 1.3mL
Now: 35mL
